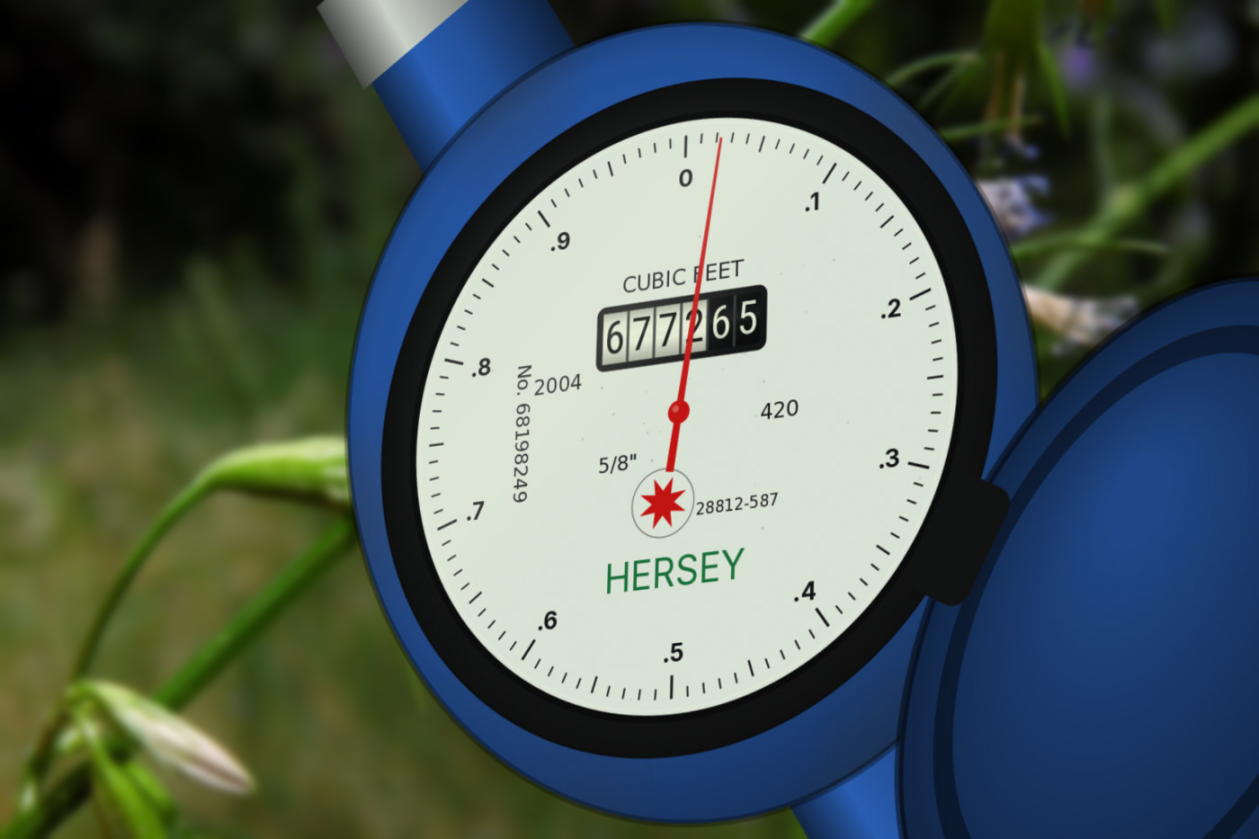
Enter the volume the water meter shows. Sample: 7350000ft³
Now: 677265.02ft³
